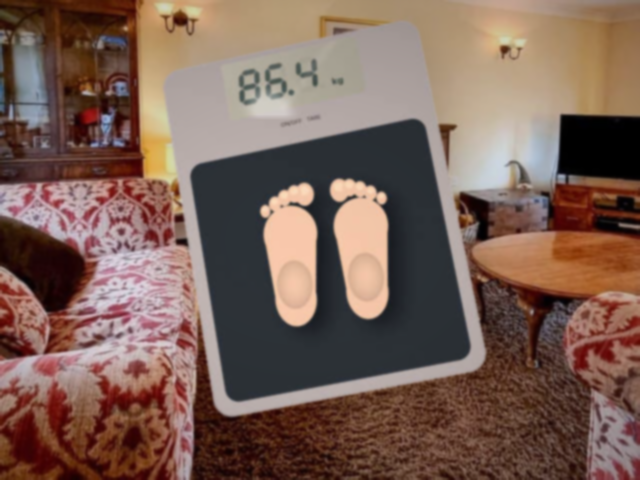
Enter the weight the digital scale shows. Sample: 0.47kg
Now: 86.4kg
